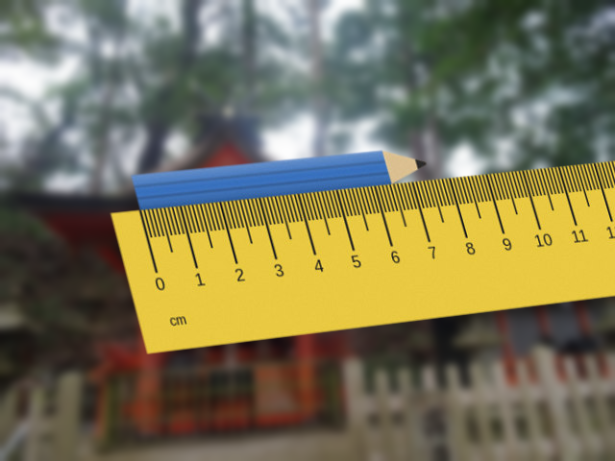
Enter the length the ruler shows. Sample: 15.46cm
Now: 7.5cm
